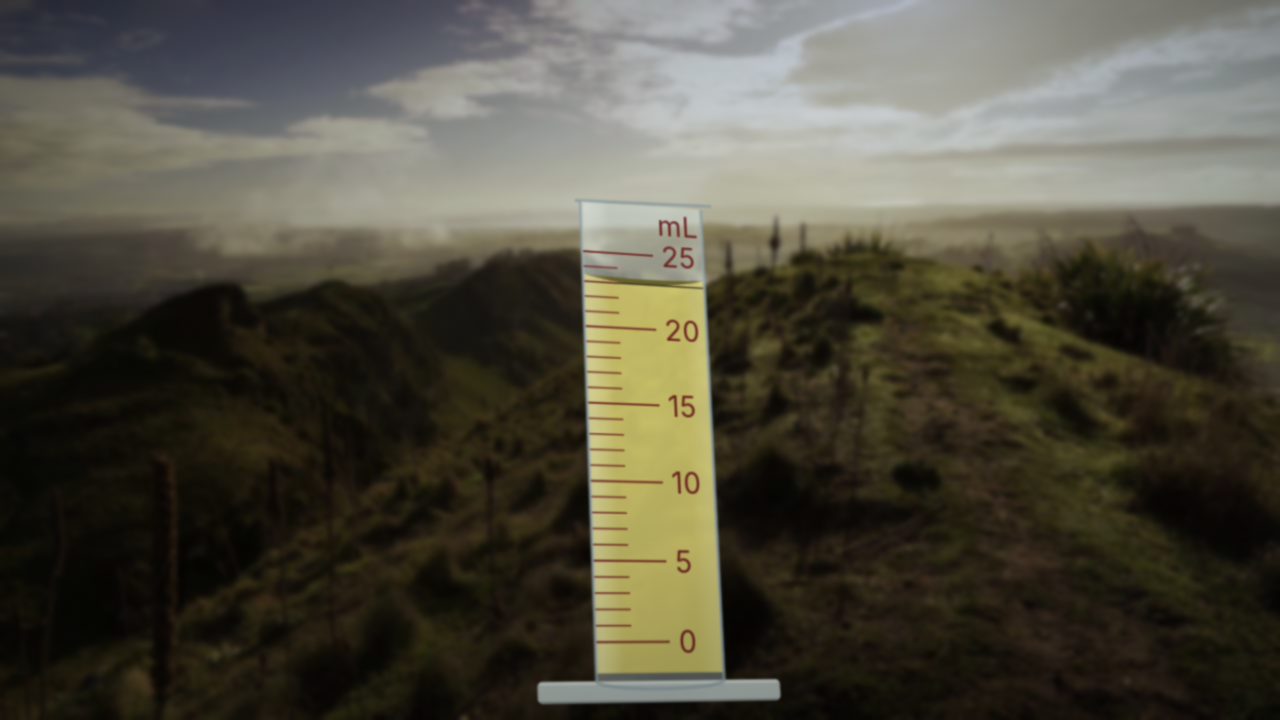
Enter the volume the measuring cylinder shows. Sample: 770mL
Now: 23mL
